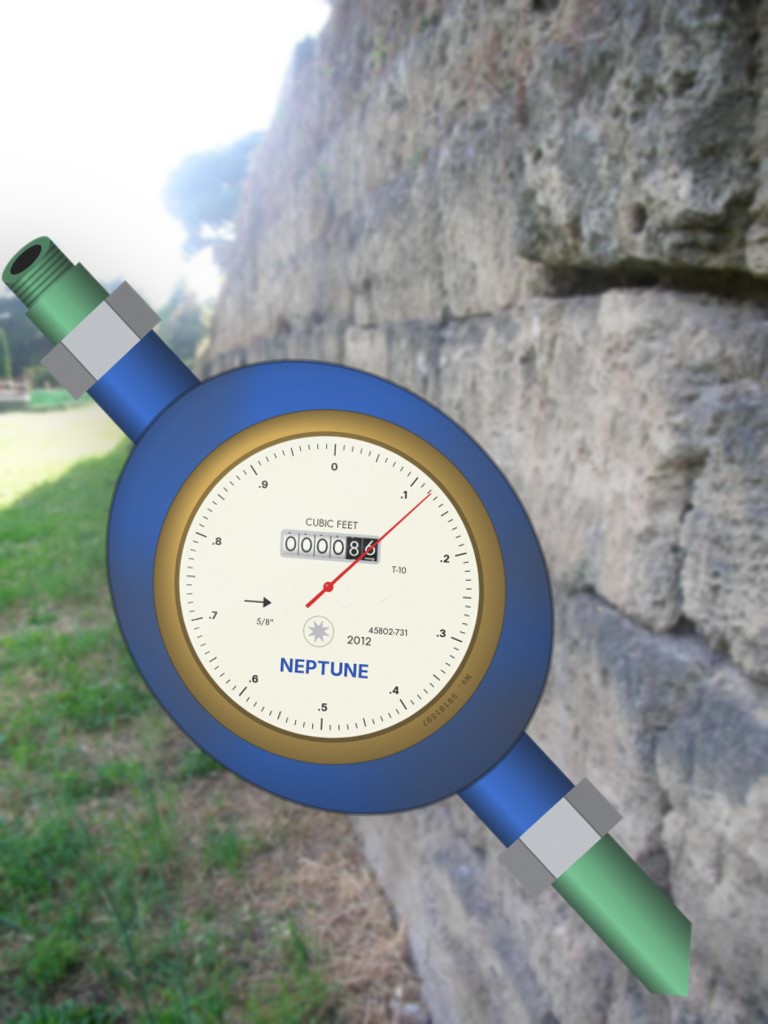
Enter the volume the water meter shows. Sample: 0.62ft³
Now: 86.12ft³
